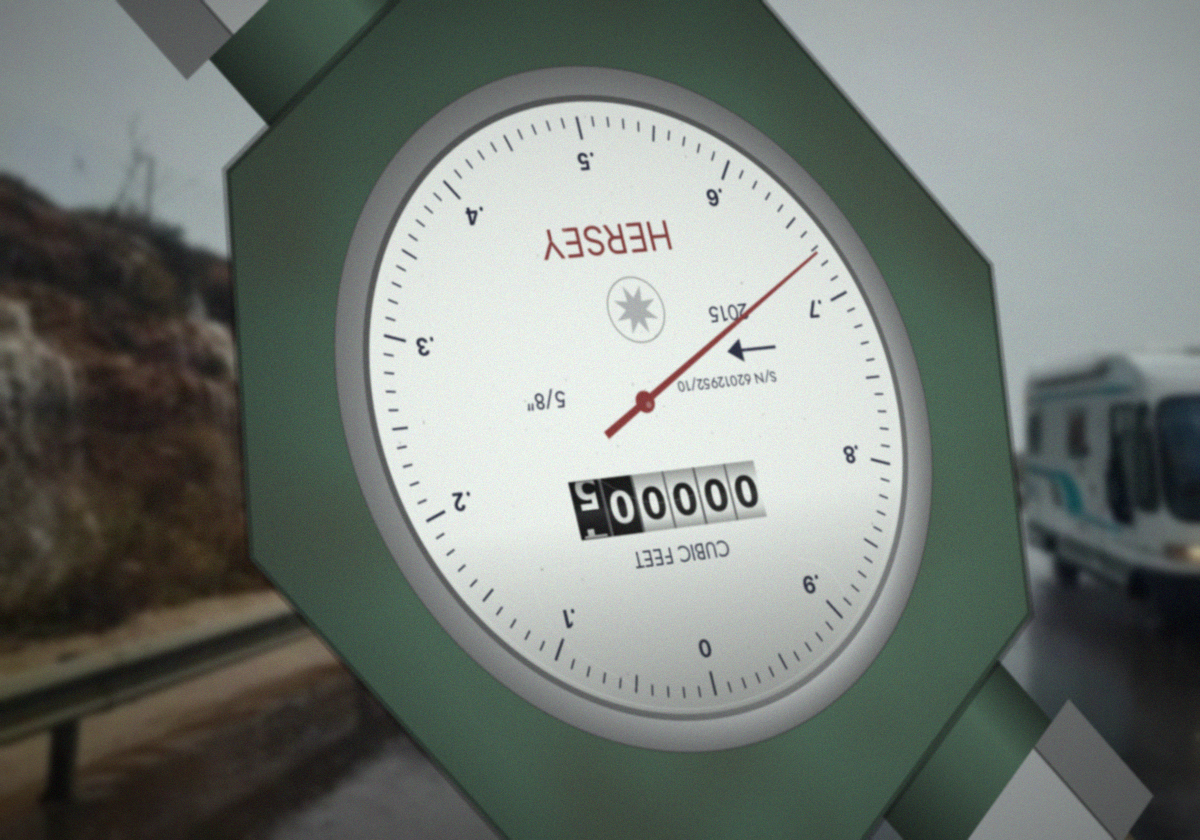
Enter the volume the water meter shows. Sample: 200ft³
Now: 4.67ft³
